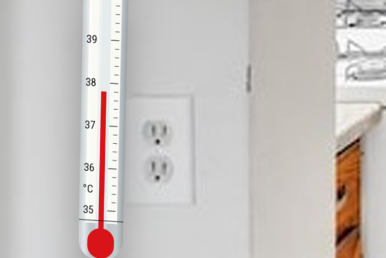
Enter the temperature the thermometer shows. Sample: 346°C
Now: 37.8°C
